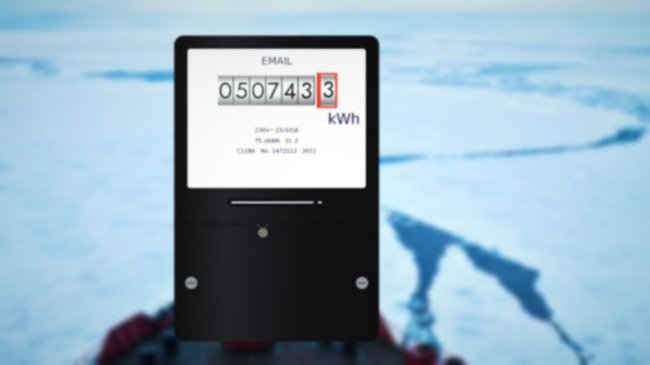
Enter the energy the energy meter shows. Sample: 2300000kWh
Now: 50743.3kWh
